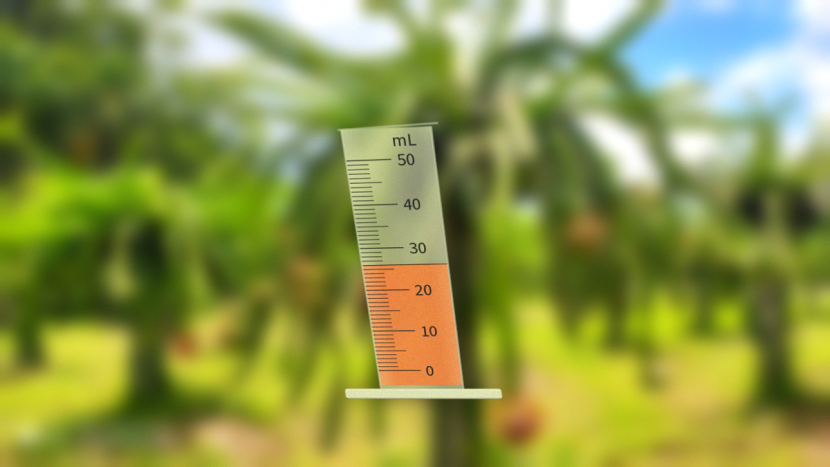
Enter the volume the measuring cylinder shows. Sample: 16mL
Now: 26mL
